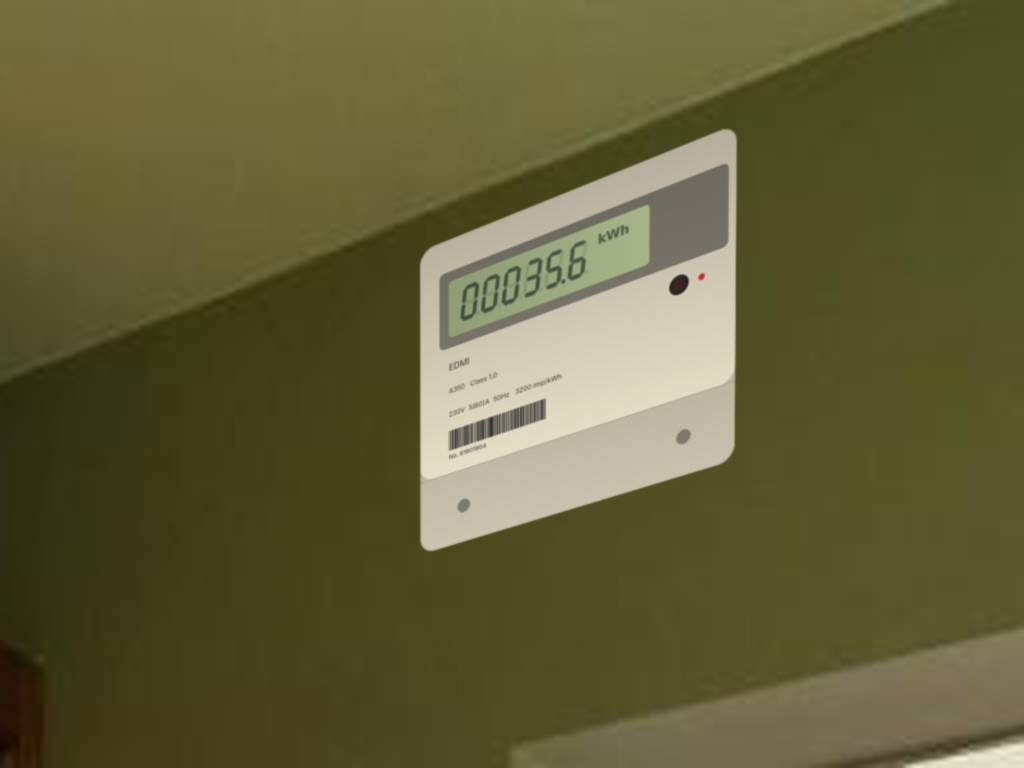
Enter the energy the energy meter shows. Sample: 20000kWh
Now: 35.6kWh
